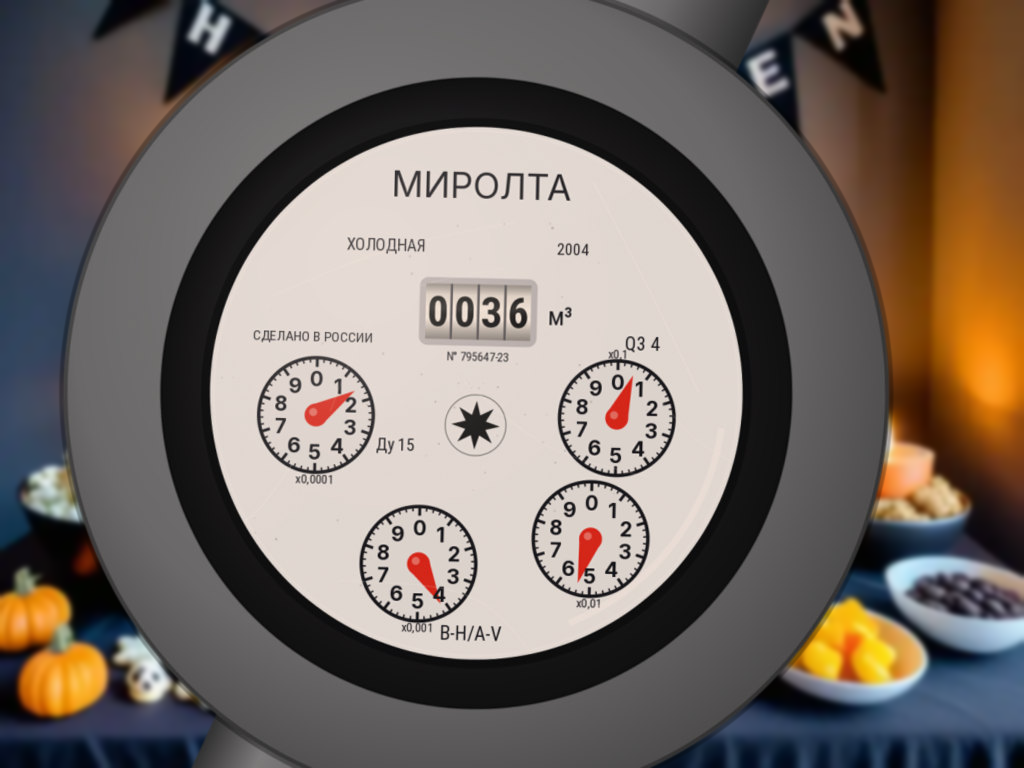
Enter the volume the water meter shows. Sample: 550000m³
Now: 36.0541m³
